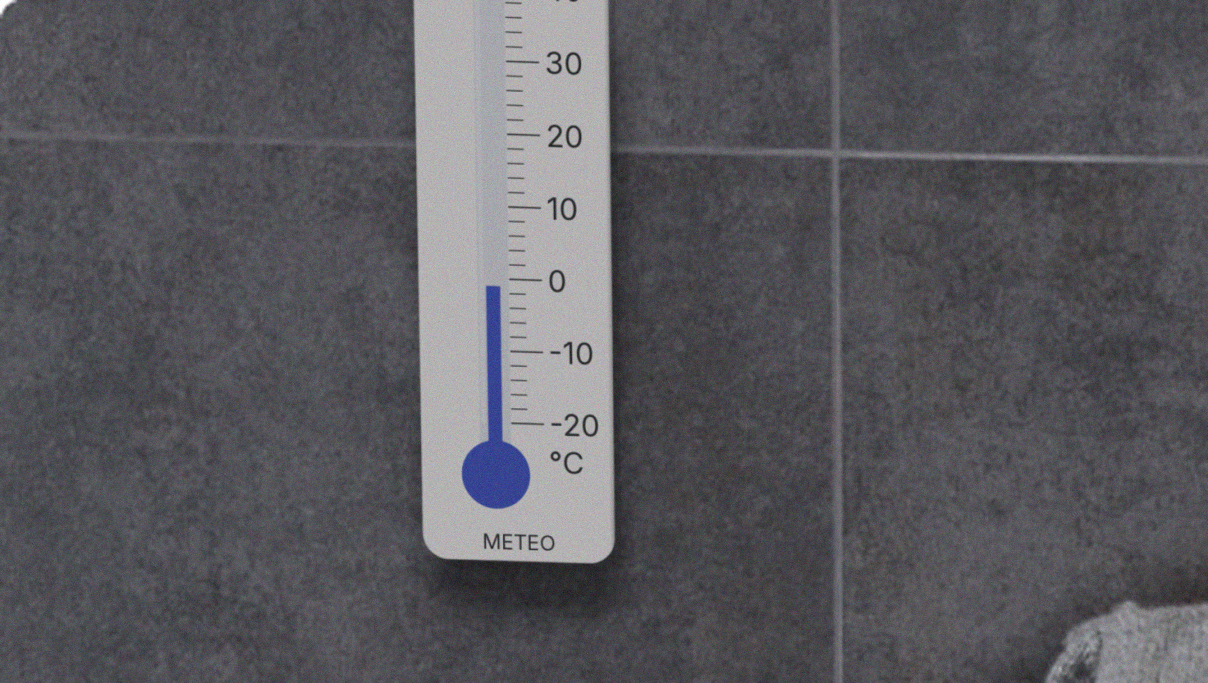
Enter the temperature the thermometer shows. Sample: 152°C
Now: -1°C
